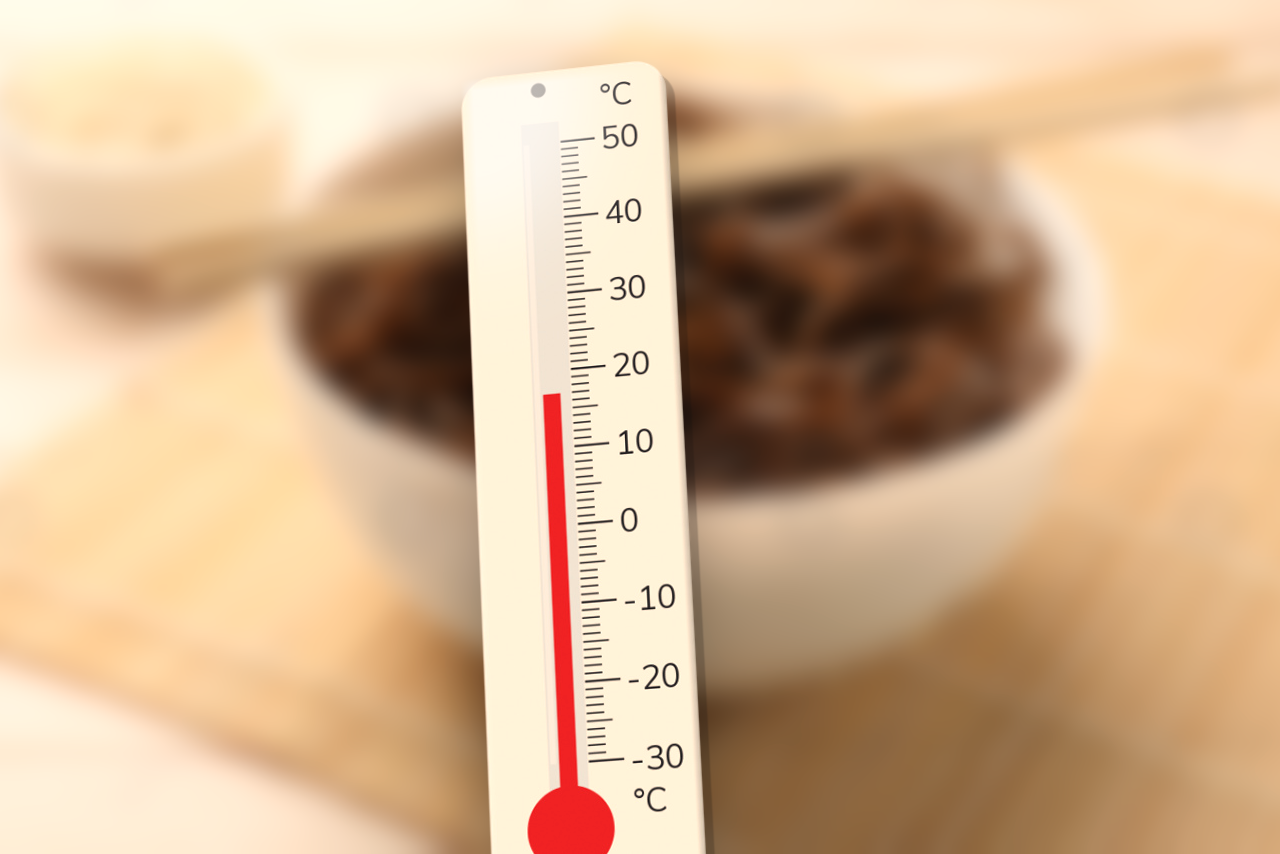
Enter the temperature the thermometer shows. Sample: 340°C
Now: 17°C
